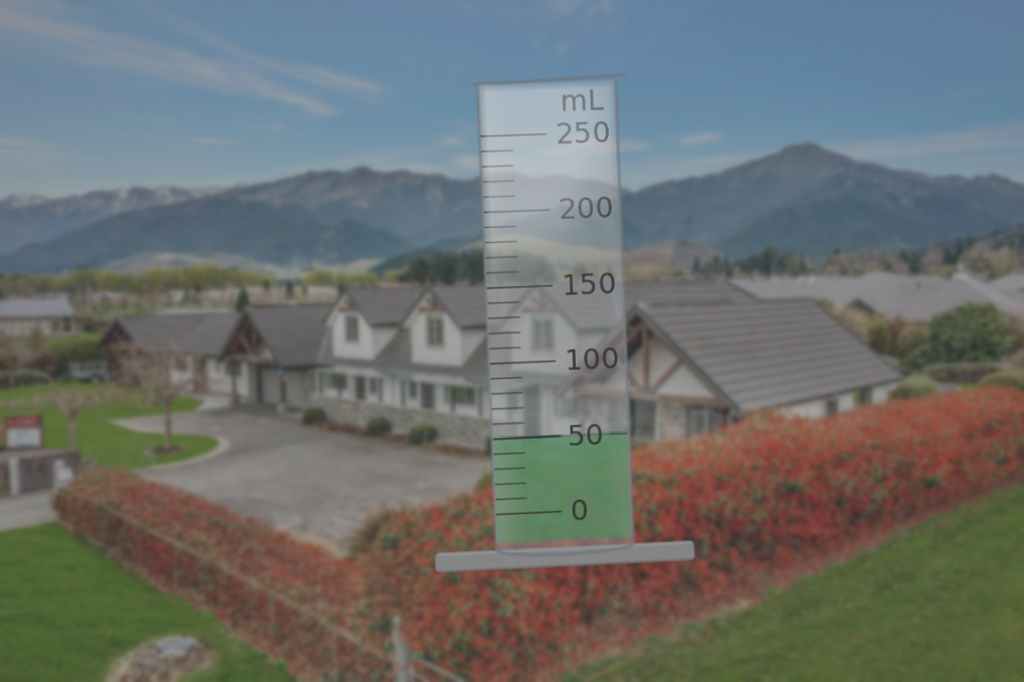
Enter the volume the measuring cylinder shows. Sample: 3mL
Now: 50mL
